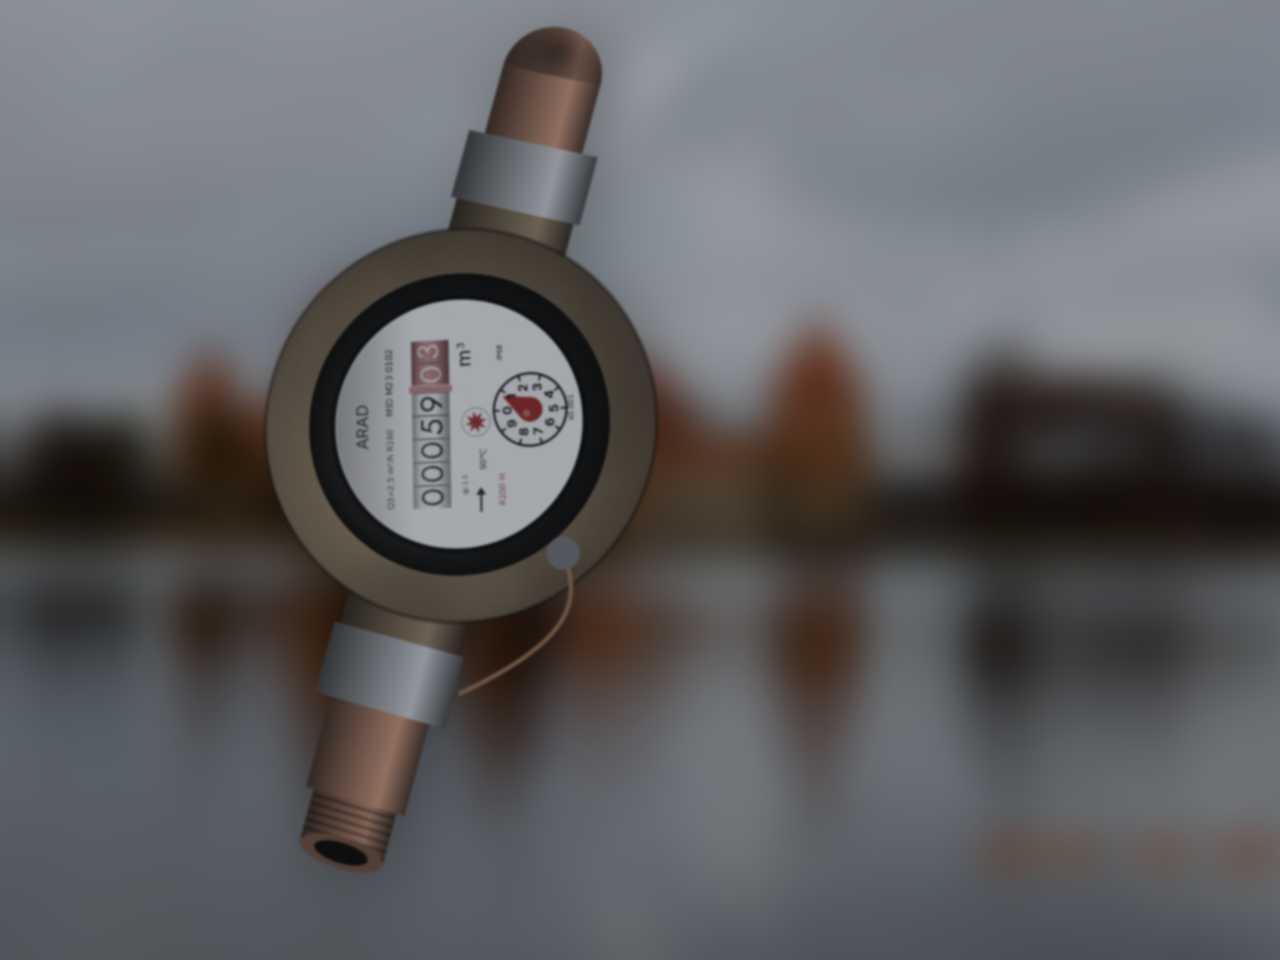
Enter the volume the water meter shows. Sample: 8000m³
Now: 59.030m³
